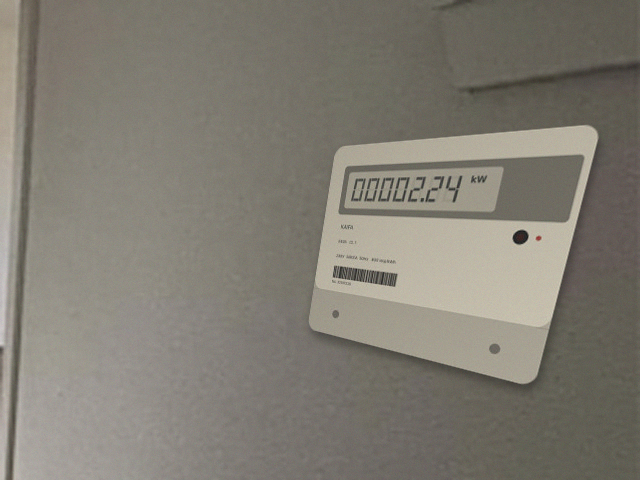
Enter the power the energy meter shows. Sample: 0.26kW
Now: 2.24kW
